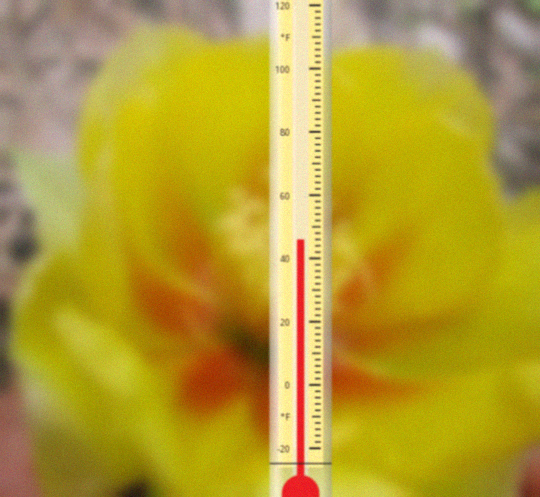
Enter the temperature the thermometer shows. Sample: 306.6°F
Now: 46°F
